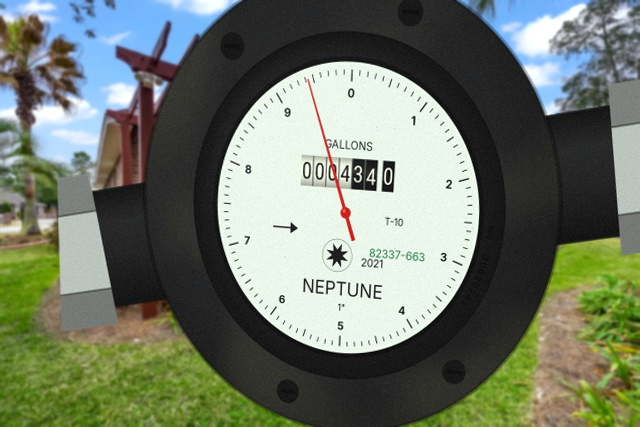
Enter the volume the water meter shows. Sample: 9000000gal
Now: 4339.4gal
